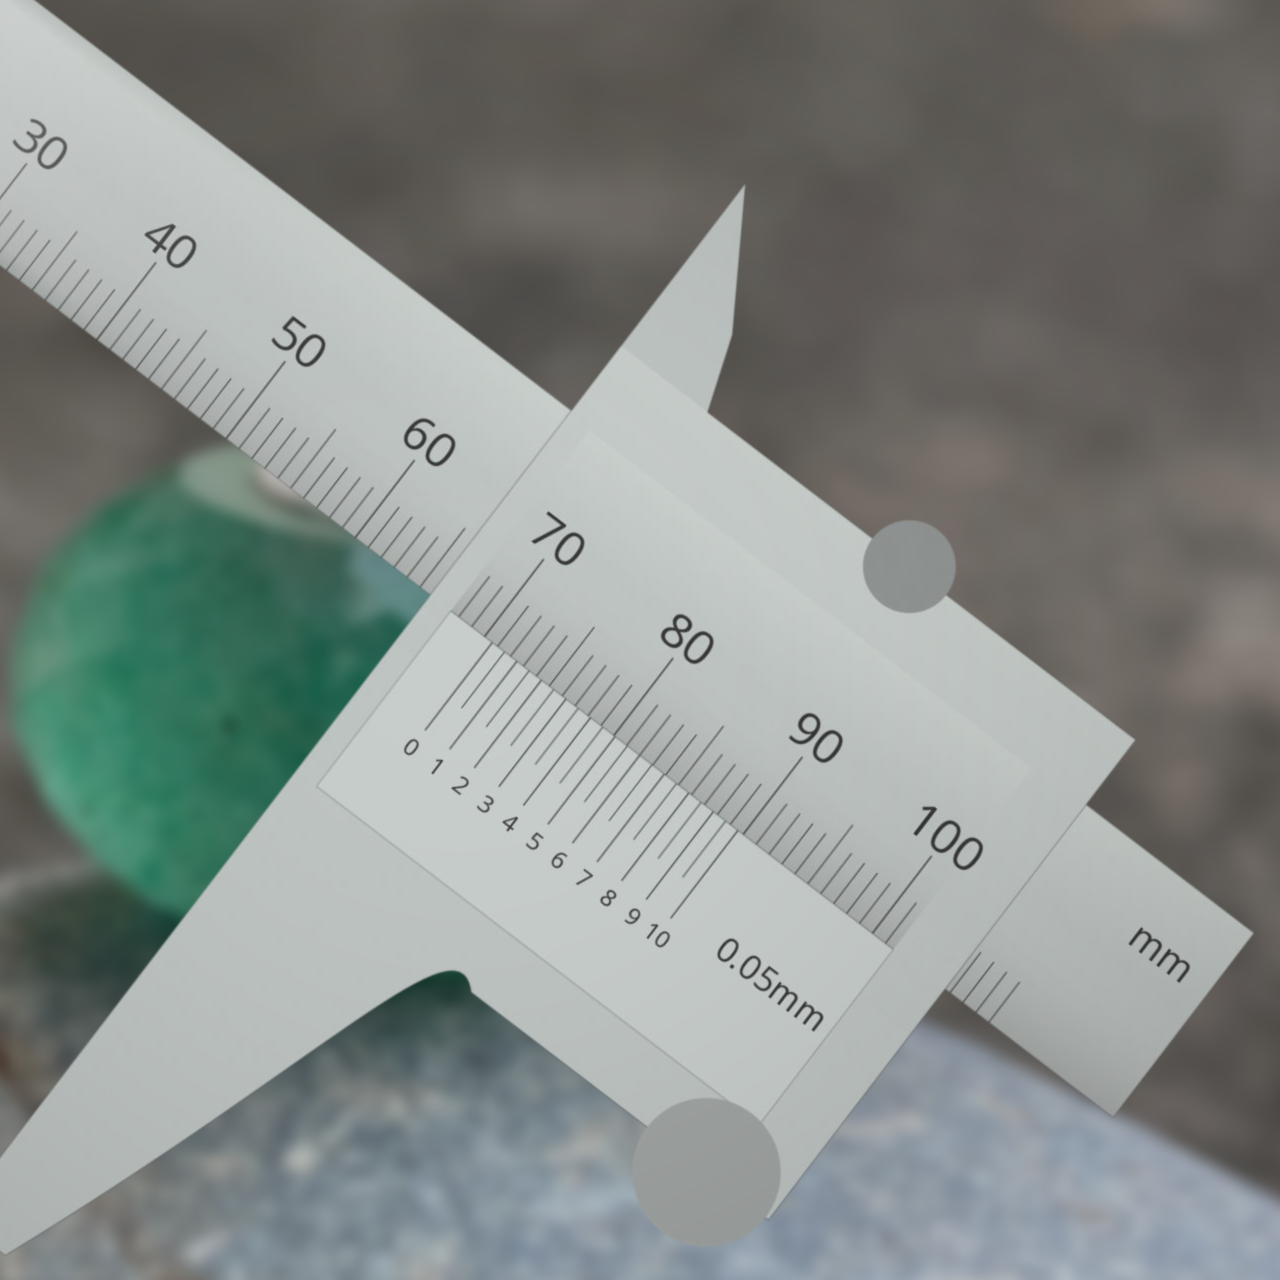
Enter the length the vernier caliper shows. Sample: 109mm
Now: 70.6mm
